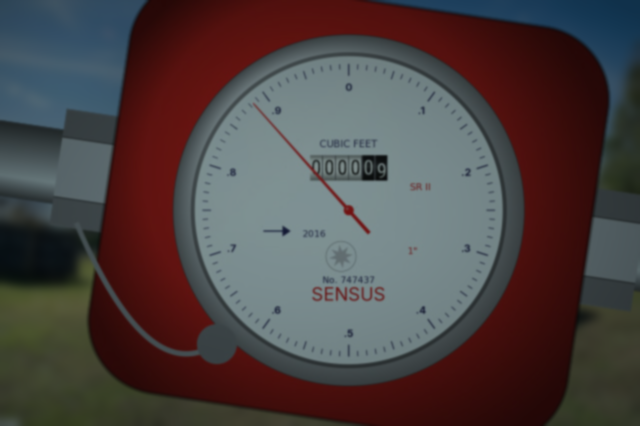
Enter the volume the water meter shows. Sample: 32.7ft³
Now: 8.88ft³
